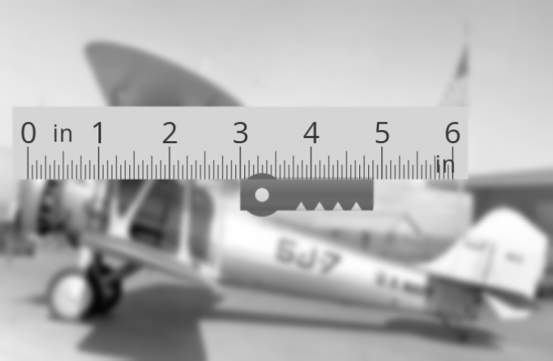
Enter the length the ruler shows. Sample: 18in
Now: 1.875in
